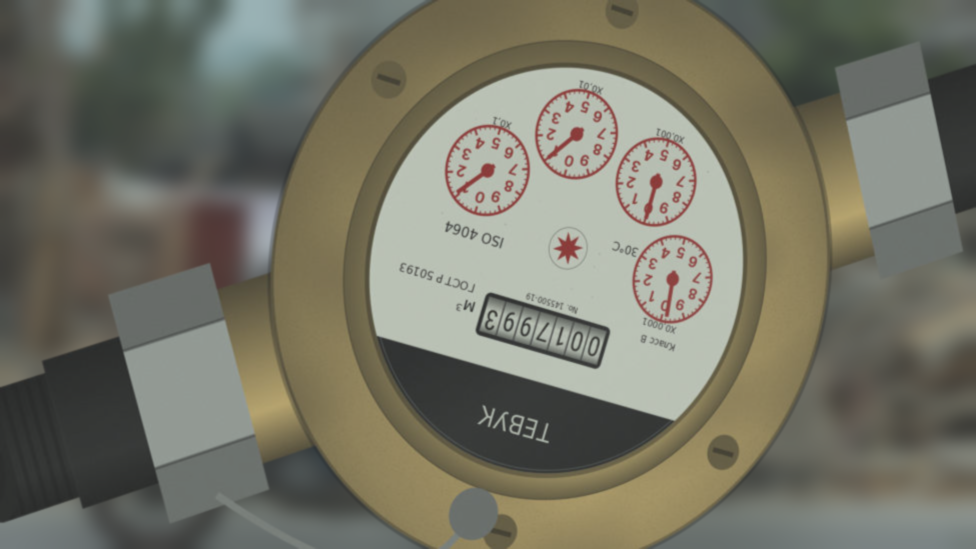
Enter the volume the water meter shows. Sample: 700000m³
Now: 17993.1099m³
